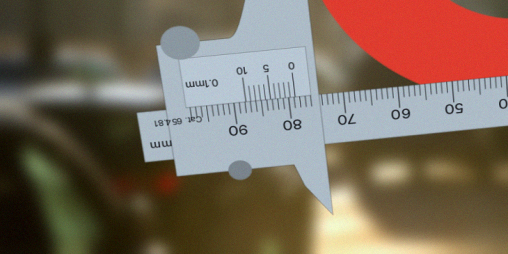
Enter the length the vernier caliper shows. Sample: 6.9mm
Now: 78.8mm
